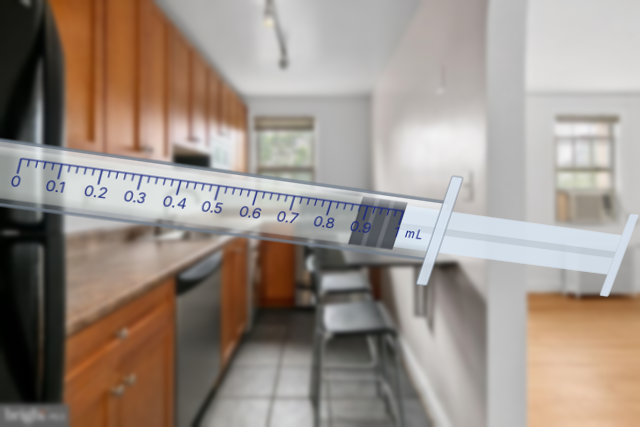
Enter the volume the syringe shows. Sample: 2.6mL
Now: 0.88mL
